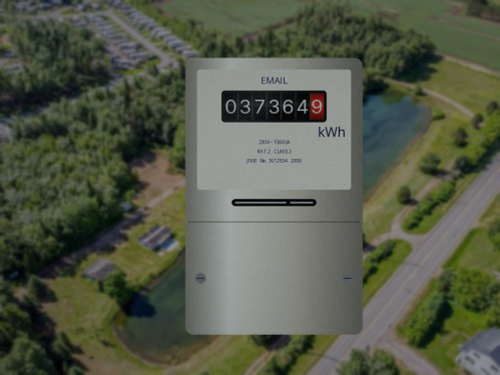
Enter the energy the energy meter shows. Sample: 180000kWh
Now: 37364.9kWh
